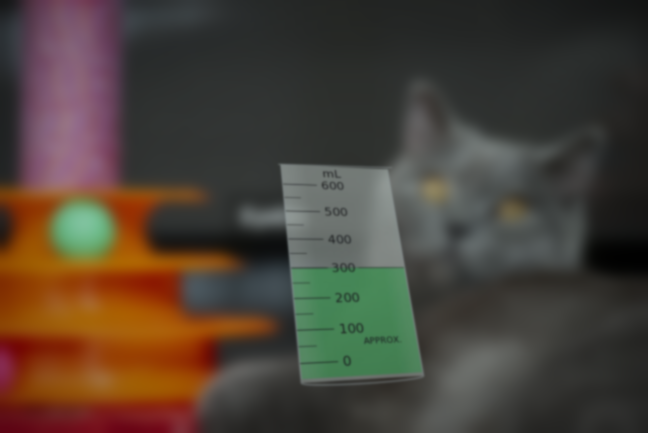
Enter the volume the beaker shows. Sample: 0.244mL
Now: 300mL
